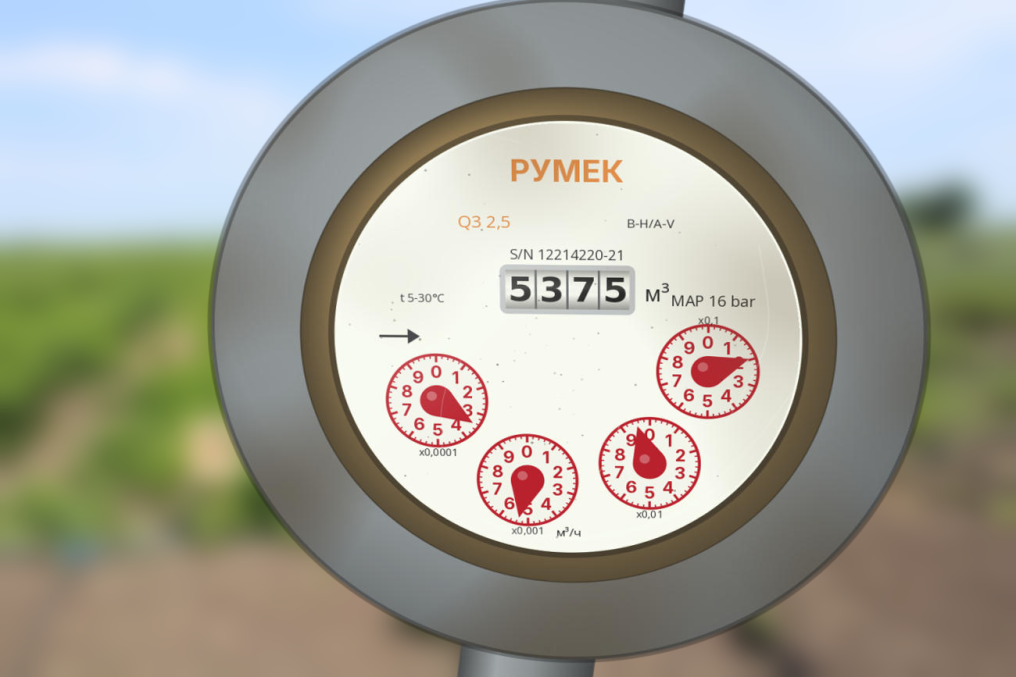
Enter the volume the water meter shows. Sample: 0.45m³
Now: 5375.1953m³
